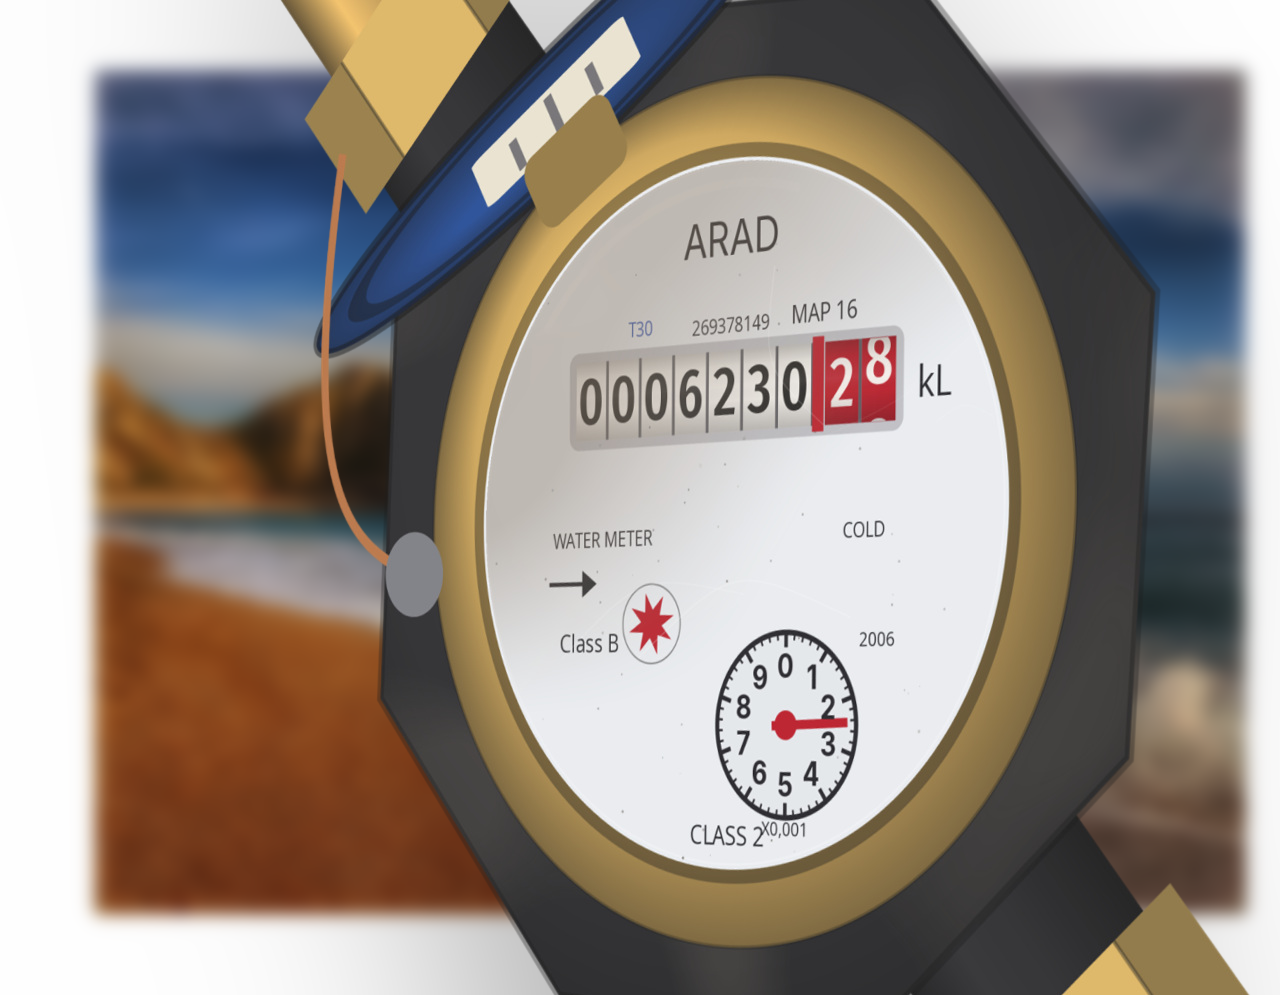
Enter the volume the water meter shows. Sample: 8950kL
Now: 6230.282kL
